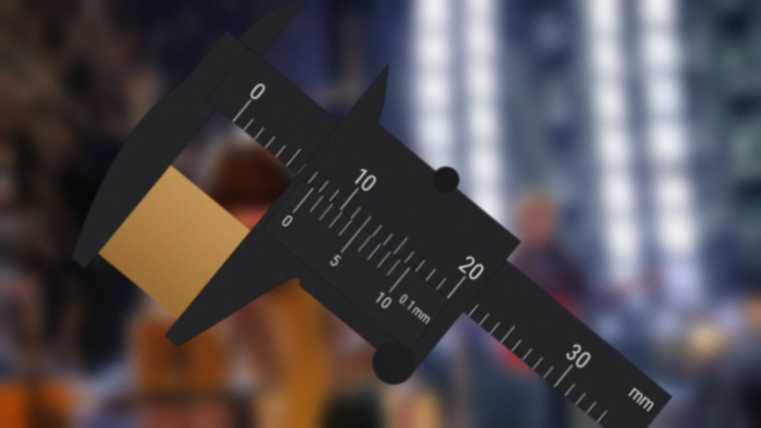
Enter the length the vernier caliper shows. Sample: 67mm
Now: 7.5mm
